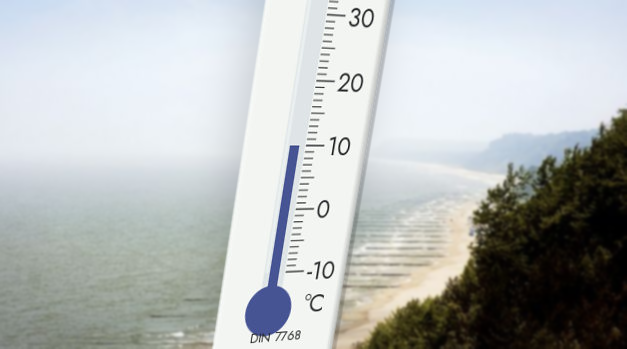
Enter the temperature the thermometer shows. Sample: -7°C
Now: 10°C
